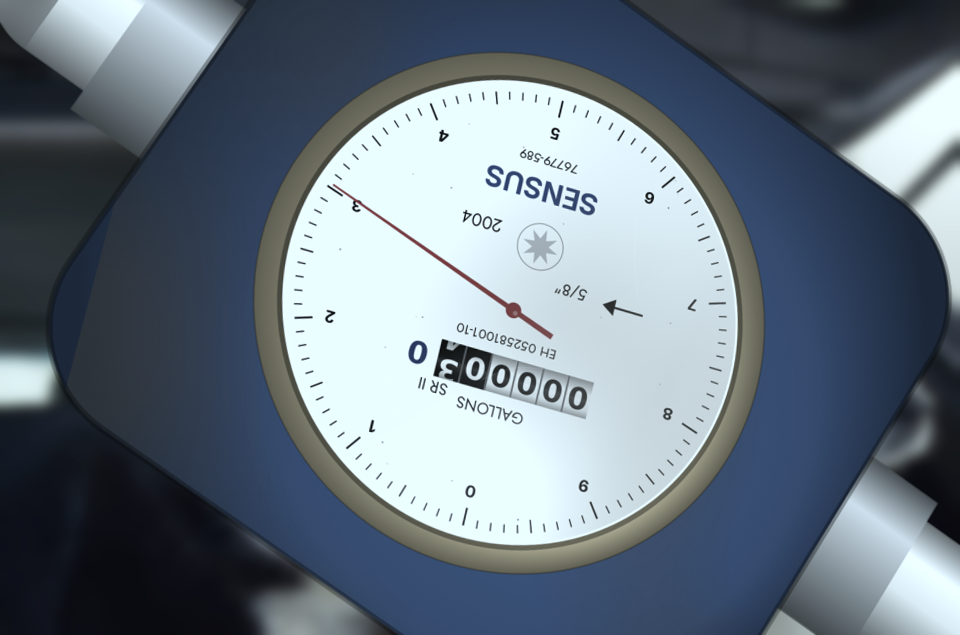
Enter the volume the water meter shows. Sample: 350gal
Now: 33.0gal
